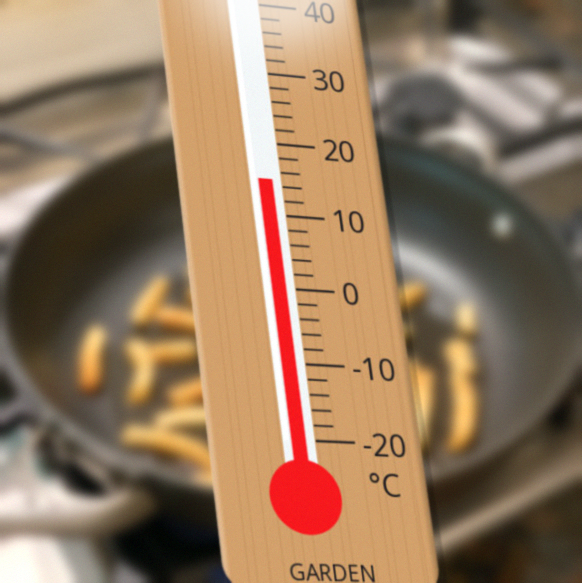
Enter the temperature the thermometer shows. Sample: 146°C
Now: 15°C
